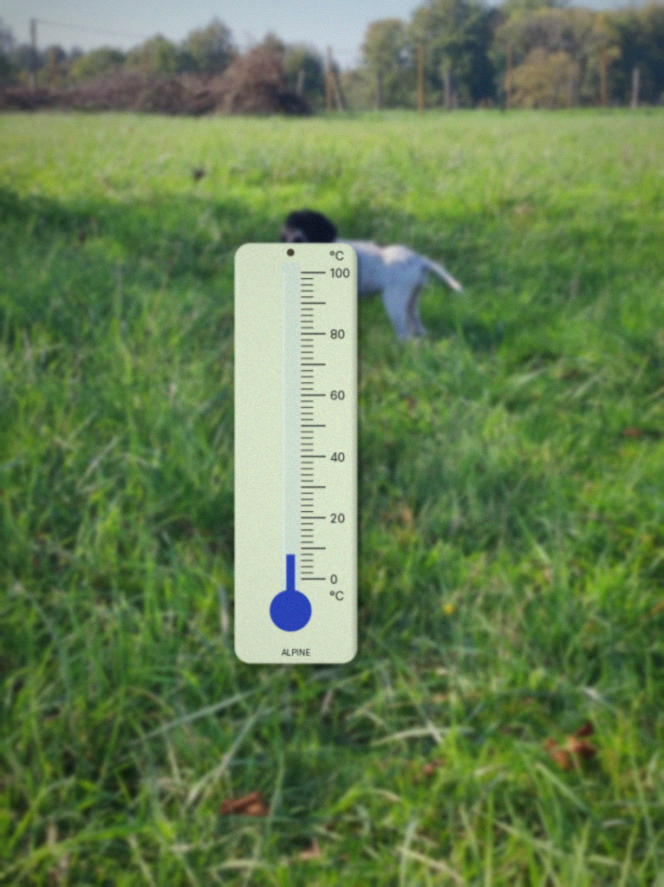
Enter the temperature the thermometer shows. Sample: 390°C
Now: 8°C
